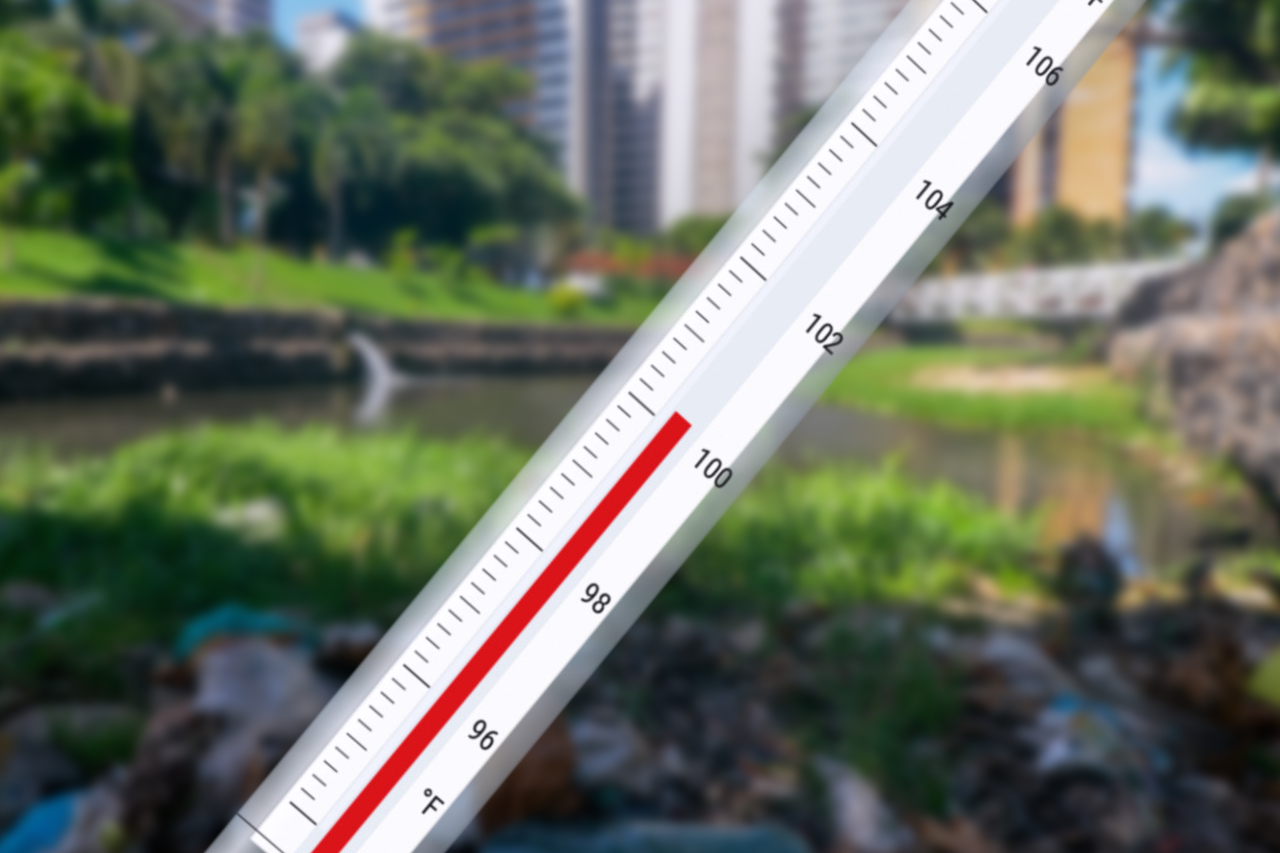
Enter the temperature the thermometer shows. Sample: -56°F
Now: 100.2°F
